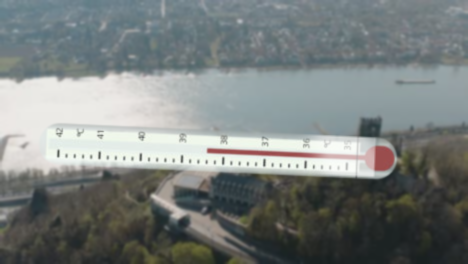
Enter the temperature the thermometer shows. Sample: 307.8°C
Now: 38.4°C
